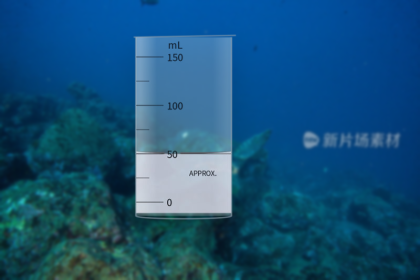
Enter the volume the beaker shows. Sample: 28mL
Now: 50mL
